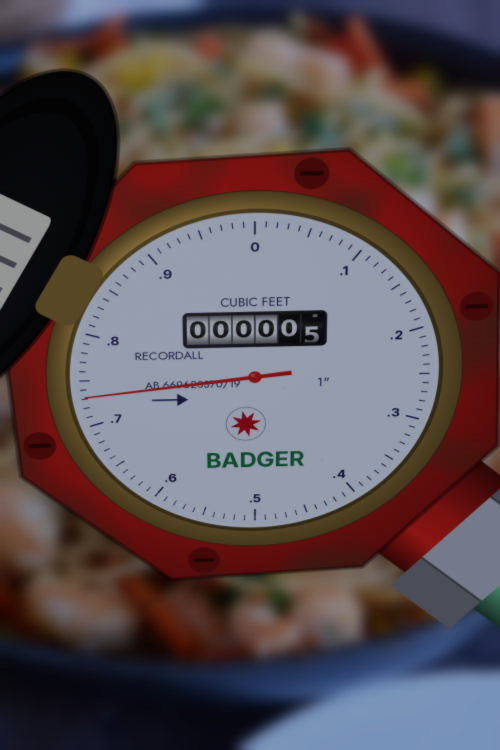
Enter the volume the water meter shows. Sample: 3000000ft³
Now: 4.73ft³
